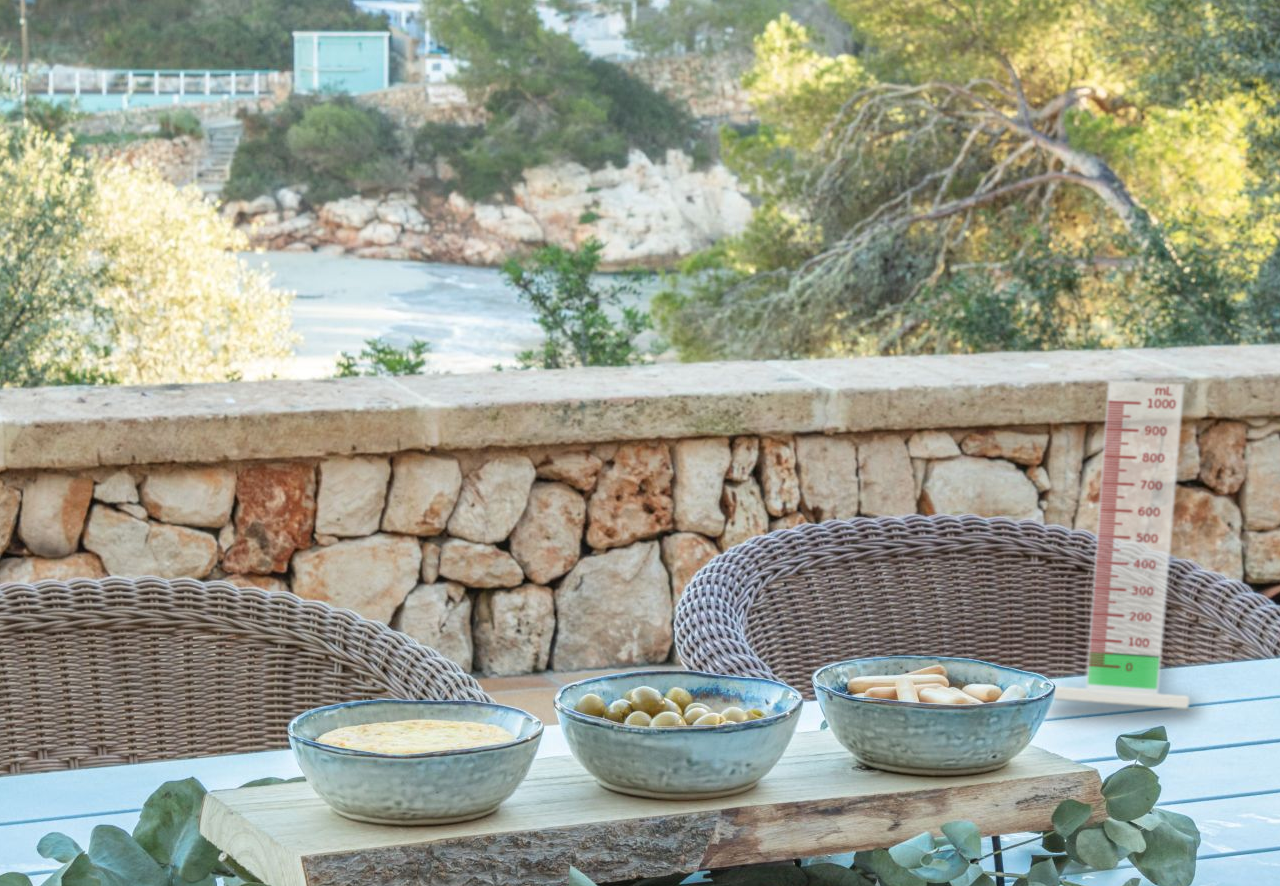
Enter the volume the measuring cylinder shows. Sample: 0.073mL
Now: 50mL
